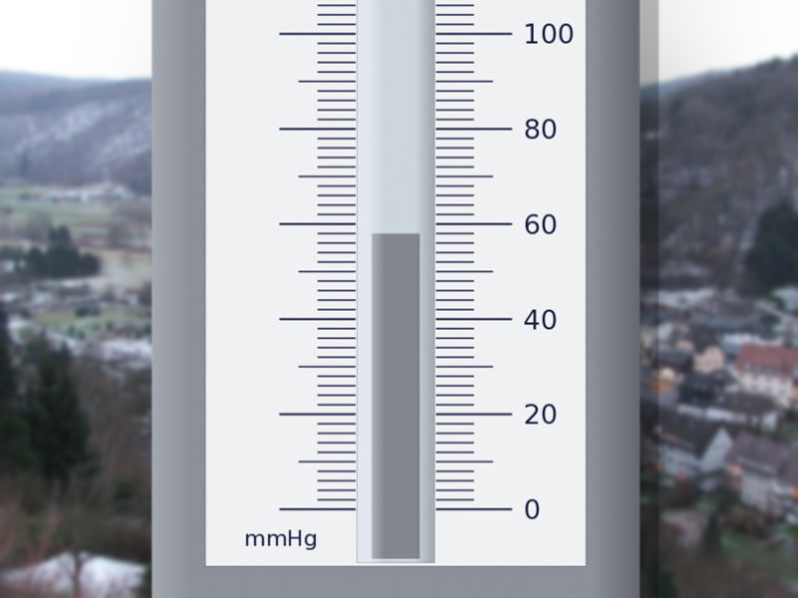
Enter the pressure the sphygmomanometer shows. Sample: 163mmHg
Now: 58mmHg
